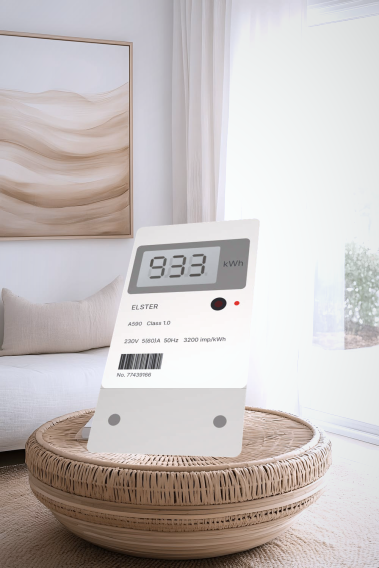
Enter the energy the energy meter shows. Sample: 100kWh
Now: 933kWh
